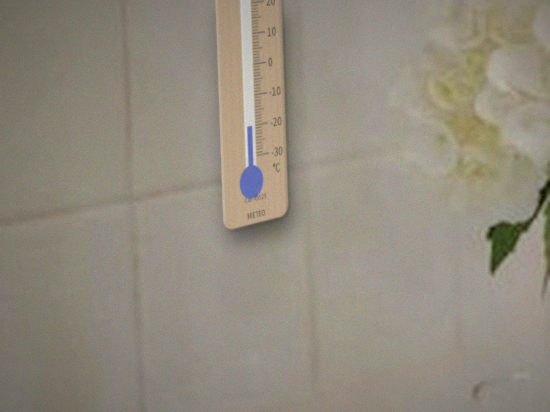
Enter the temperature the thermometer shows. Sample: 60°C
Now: -20°C
